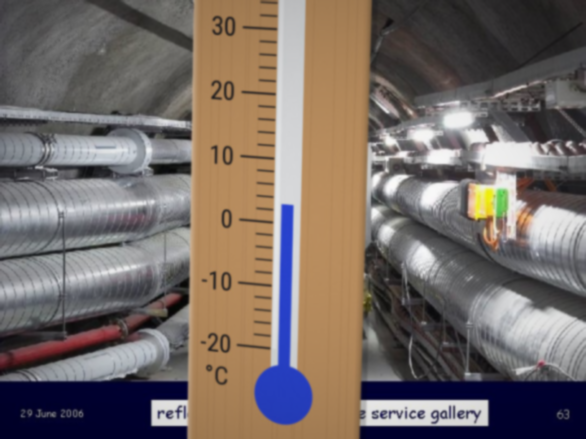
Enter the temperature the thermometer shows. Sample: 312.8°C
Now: 3°C
